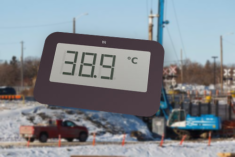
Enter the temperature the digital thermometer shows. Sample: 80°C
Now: 38.9°C
